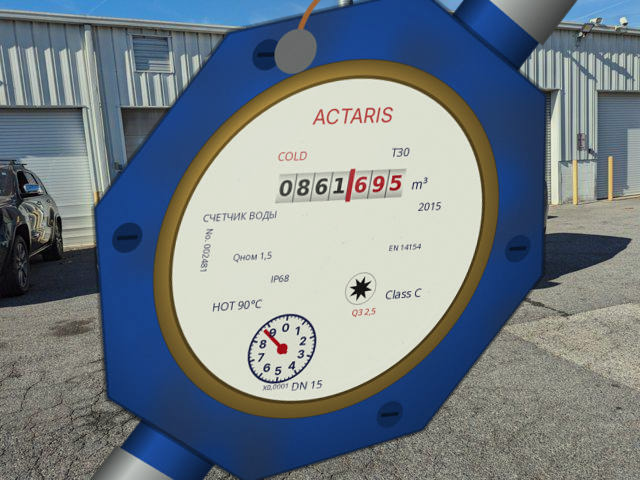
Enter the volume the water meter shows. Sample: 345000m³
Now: 861.6958m³
